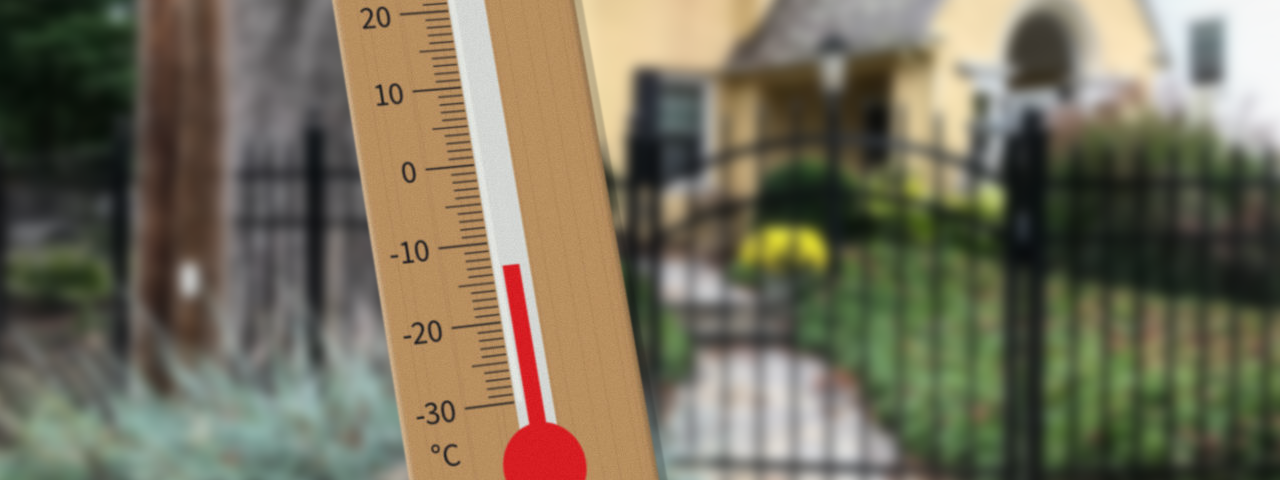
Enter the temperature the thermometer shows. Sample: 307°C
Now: -13°C
